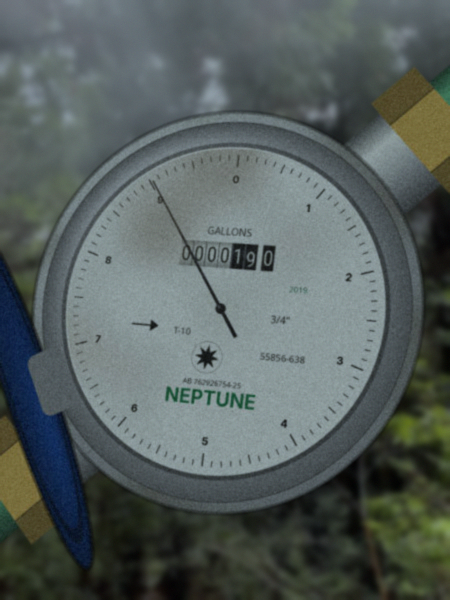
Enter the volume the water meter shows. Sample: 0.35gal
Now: 189.0gal
